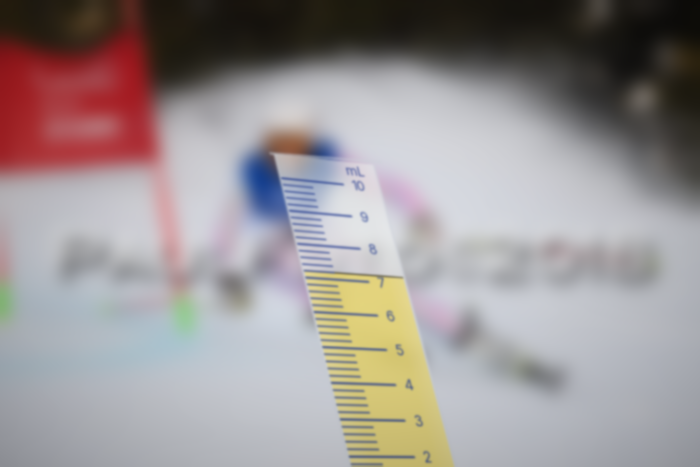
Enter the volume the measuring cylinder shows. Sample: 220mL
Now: 7.2mL
